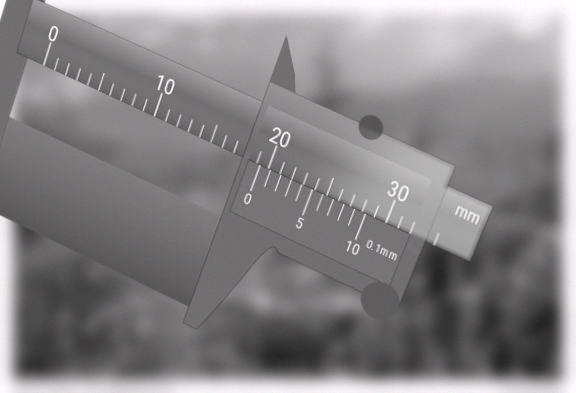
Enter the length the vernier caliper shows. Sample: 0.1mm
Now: 19.3mm
